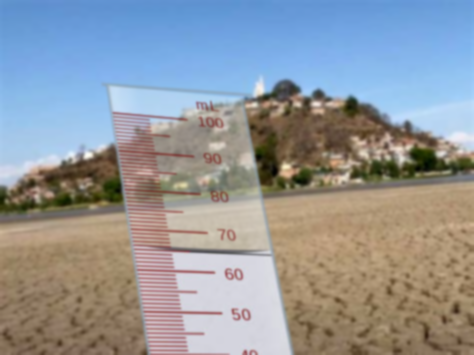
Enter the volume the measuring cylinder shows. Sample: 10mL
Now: 65mL
